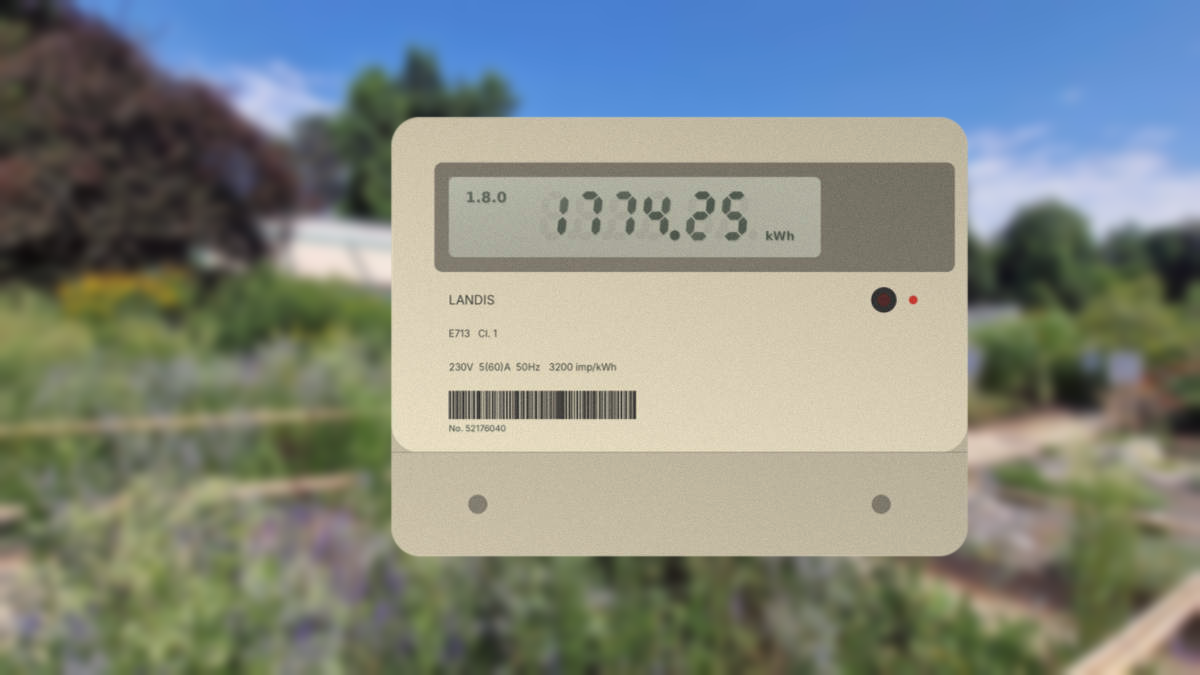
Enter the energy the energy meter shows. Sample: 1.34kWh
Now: 1774.25kWh
